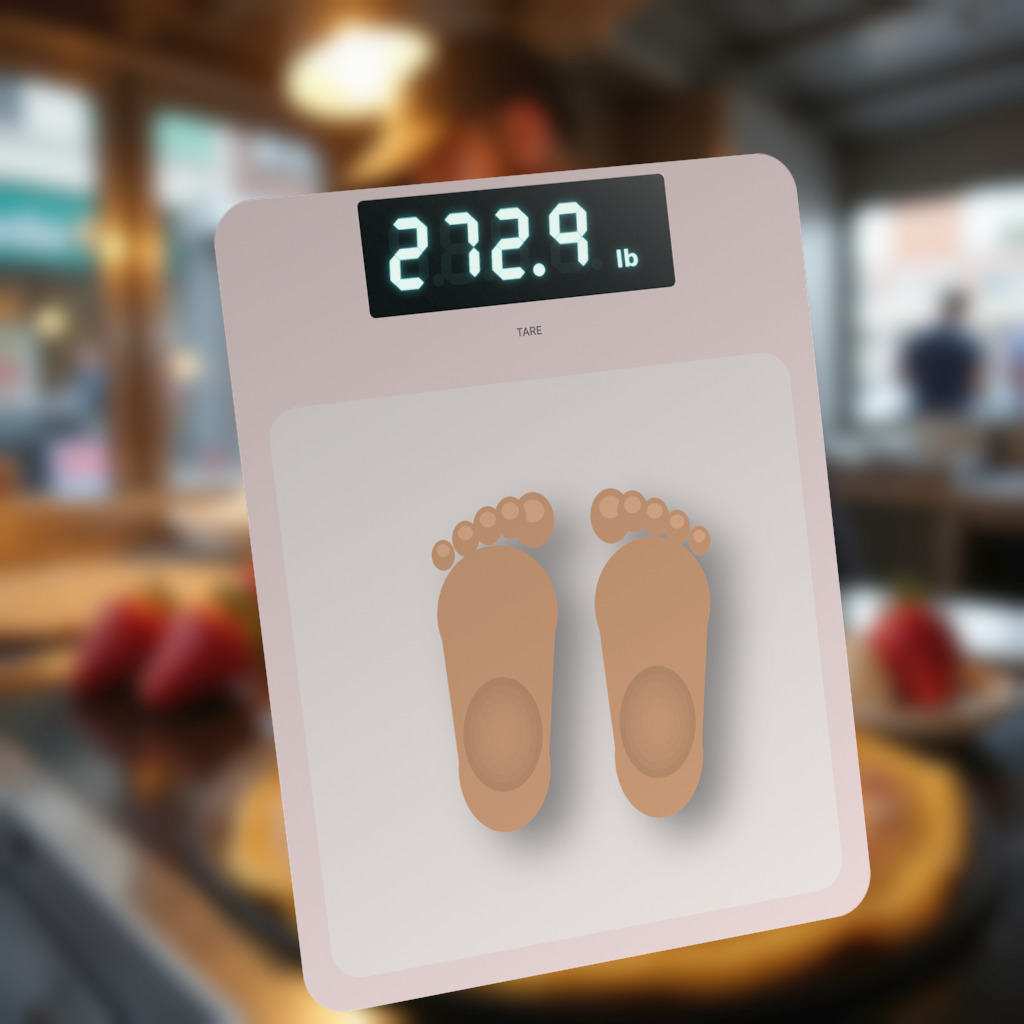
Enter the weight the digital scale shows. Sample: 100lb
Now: 272.9lb
